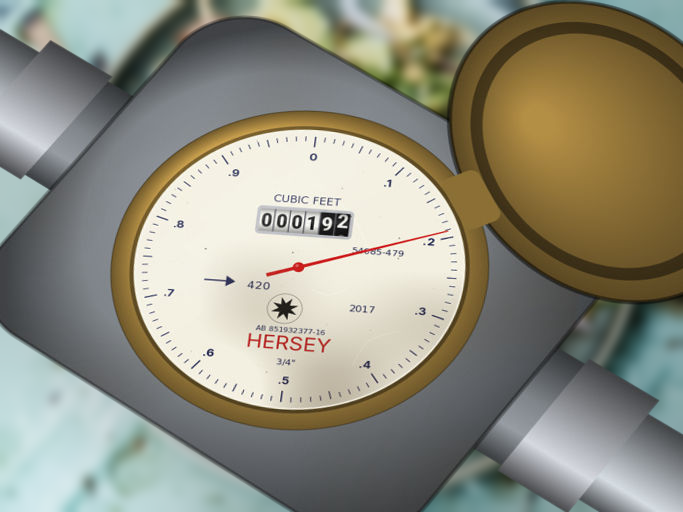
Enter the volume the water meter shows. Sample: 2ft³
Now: 192.19ft³
